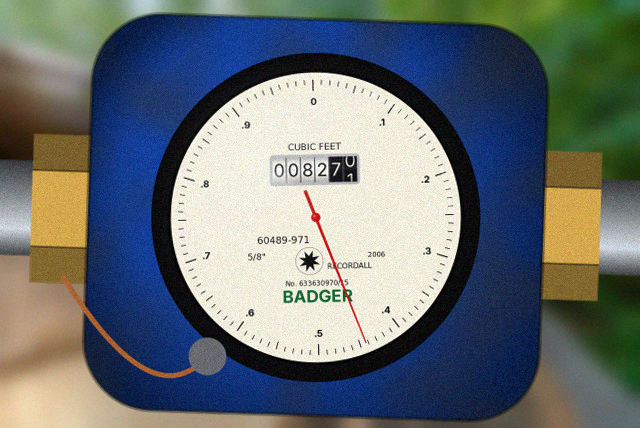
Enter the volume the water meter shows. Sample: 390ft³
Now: 8270.44ft³
